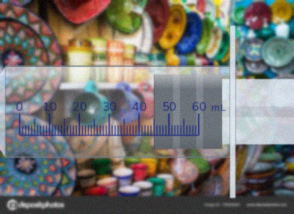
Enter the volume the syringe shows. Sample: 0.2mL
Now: 45mL
